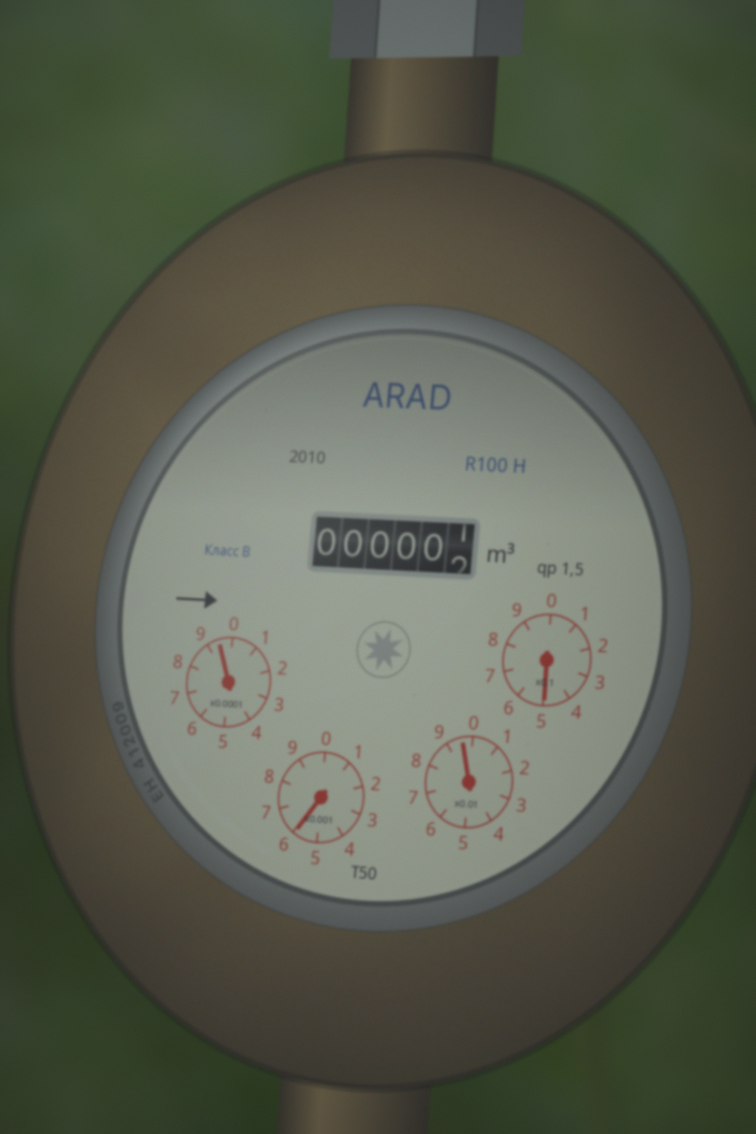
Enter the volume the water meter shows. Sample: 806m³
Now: 1.4959m³
